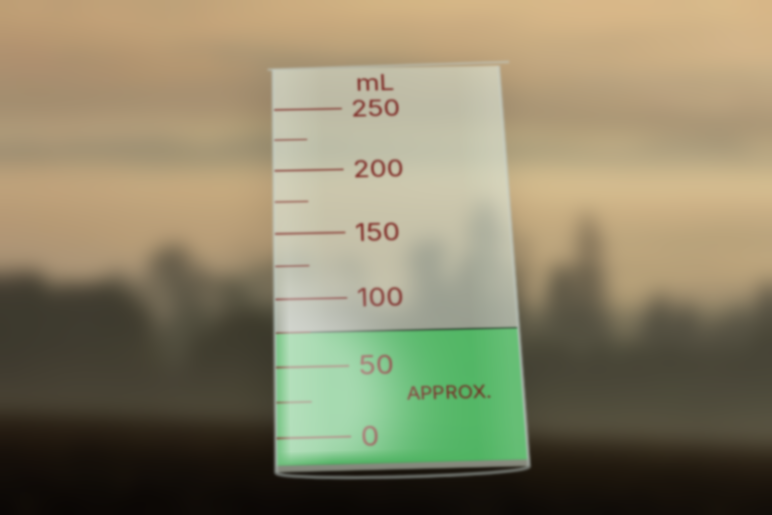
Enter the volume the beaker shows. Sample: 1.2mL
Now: 75mL
